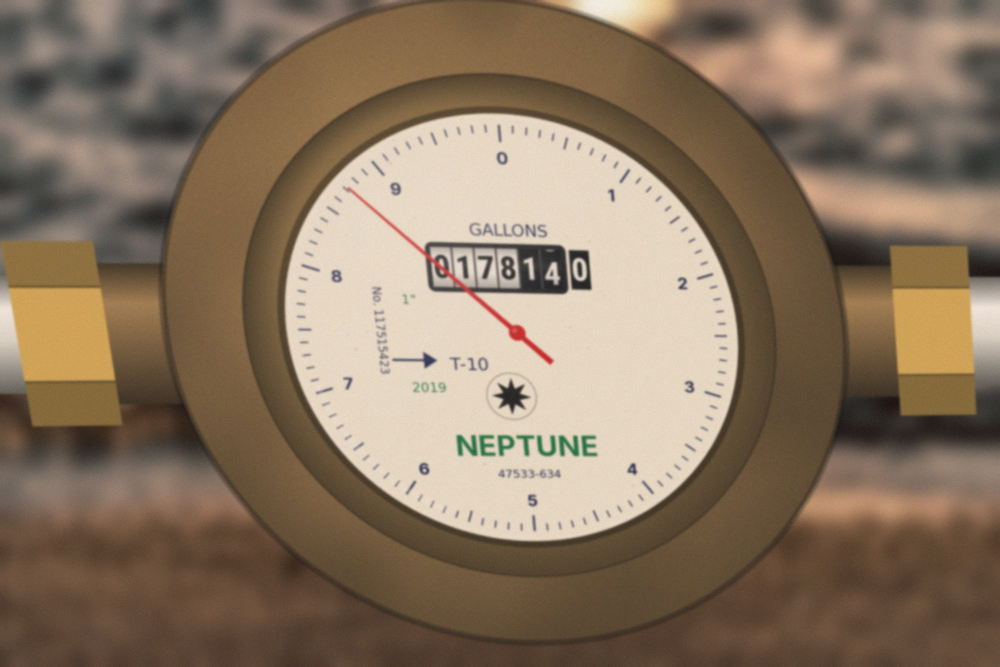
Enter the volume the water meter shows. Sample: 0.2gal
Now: 178138.7gal
